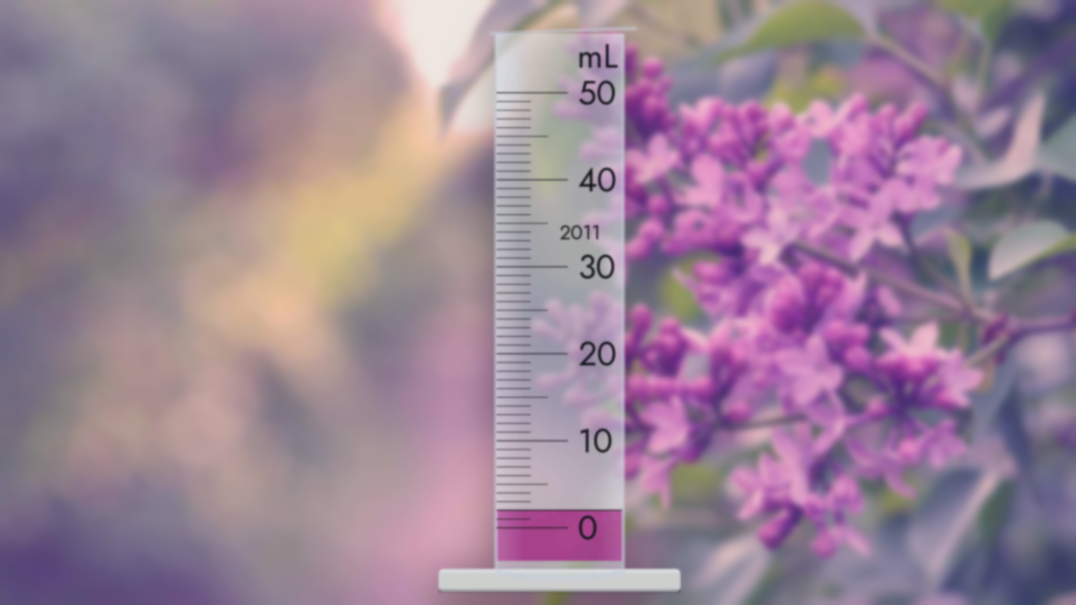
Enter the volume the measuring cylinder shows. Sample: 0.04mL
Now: 2mL
